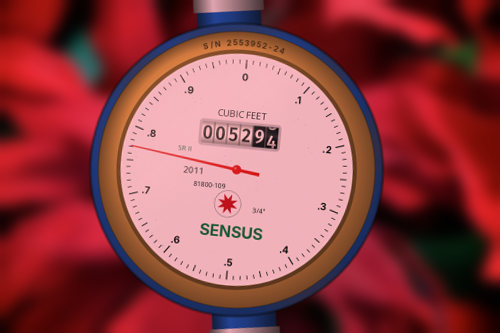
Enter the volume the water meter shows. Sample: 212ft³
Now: 5293.77ft³
